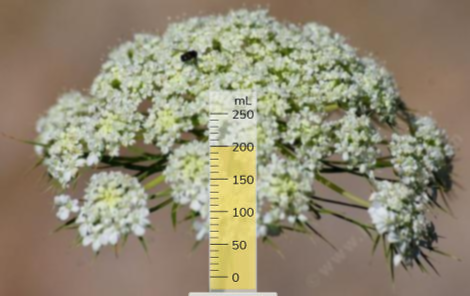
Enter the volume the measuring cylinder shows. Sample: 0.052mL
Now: 200mL
